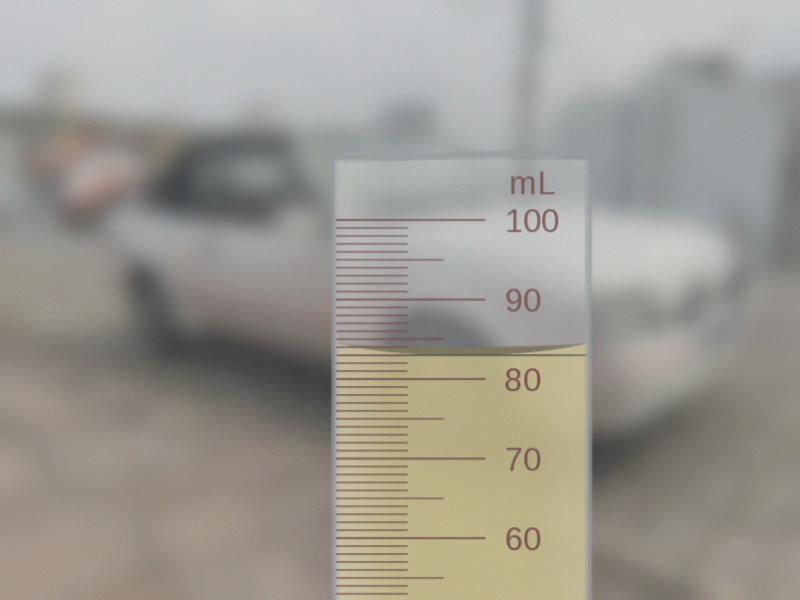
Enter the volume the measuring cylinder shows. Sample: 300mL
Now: 83mL
